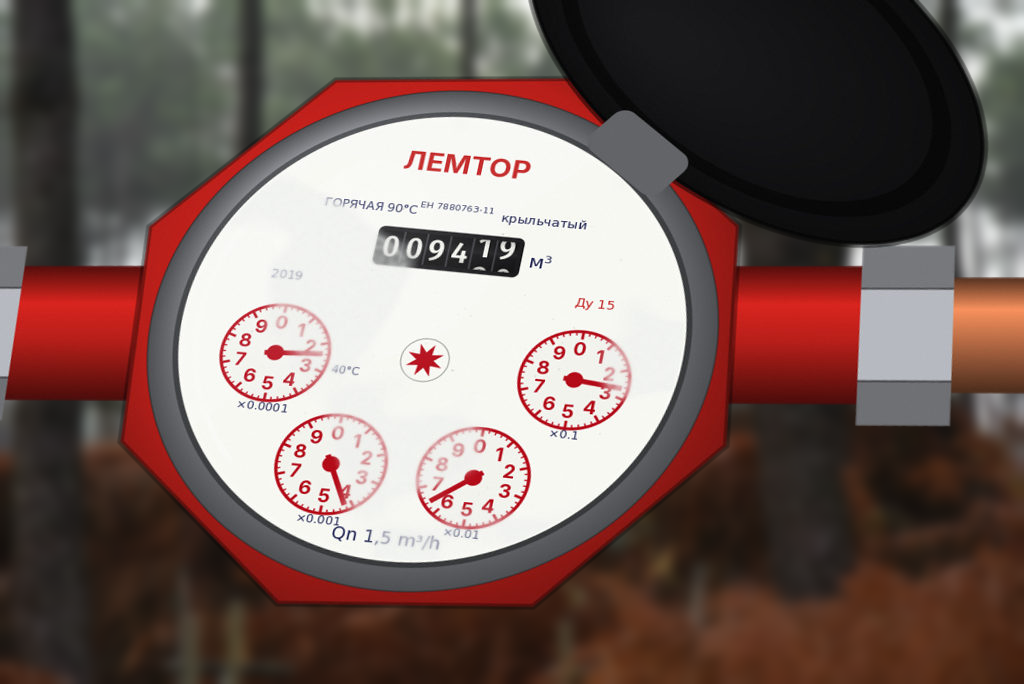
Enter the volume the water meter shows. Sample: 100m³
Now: 9419.2642m³
